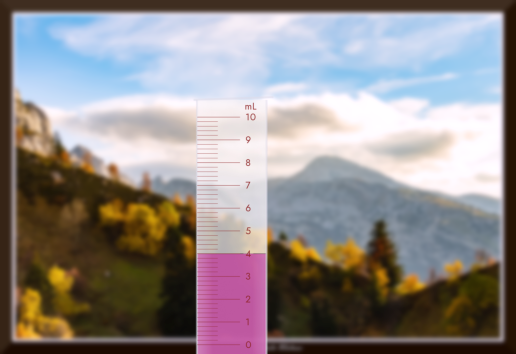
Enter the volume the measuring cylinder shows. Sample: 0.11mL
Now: 4mL
